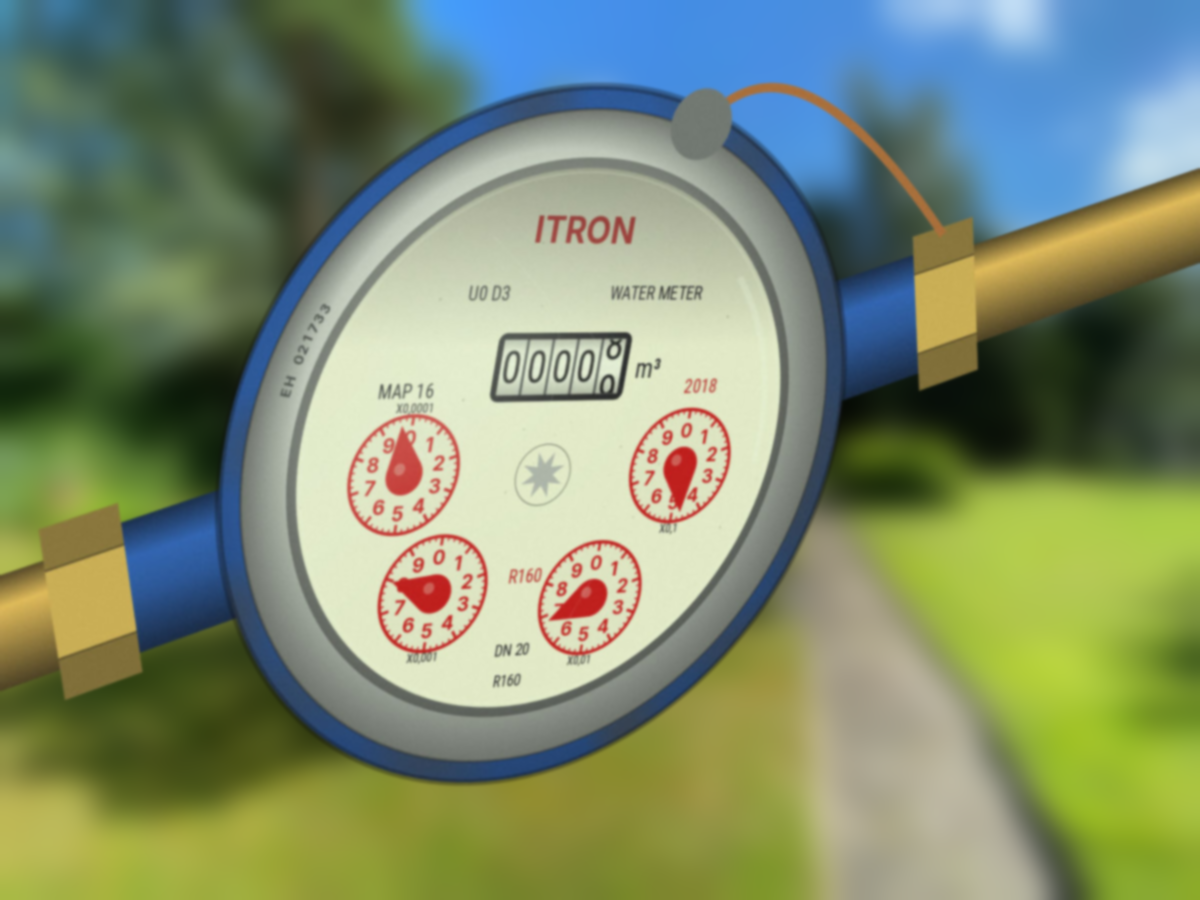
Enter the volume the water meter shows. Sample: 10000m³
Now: 8.4679m³
